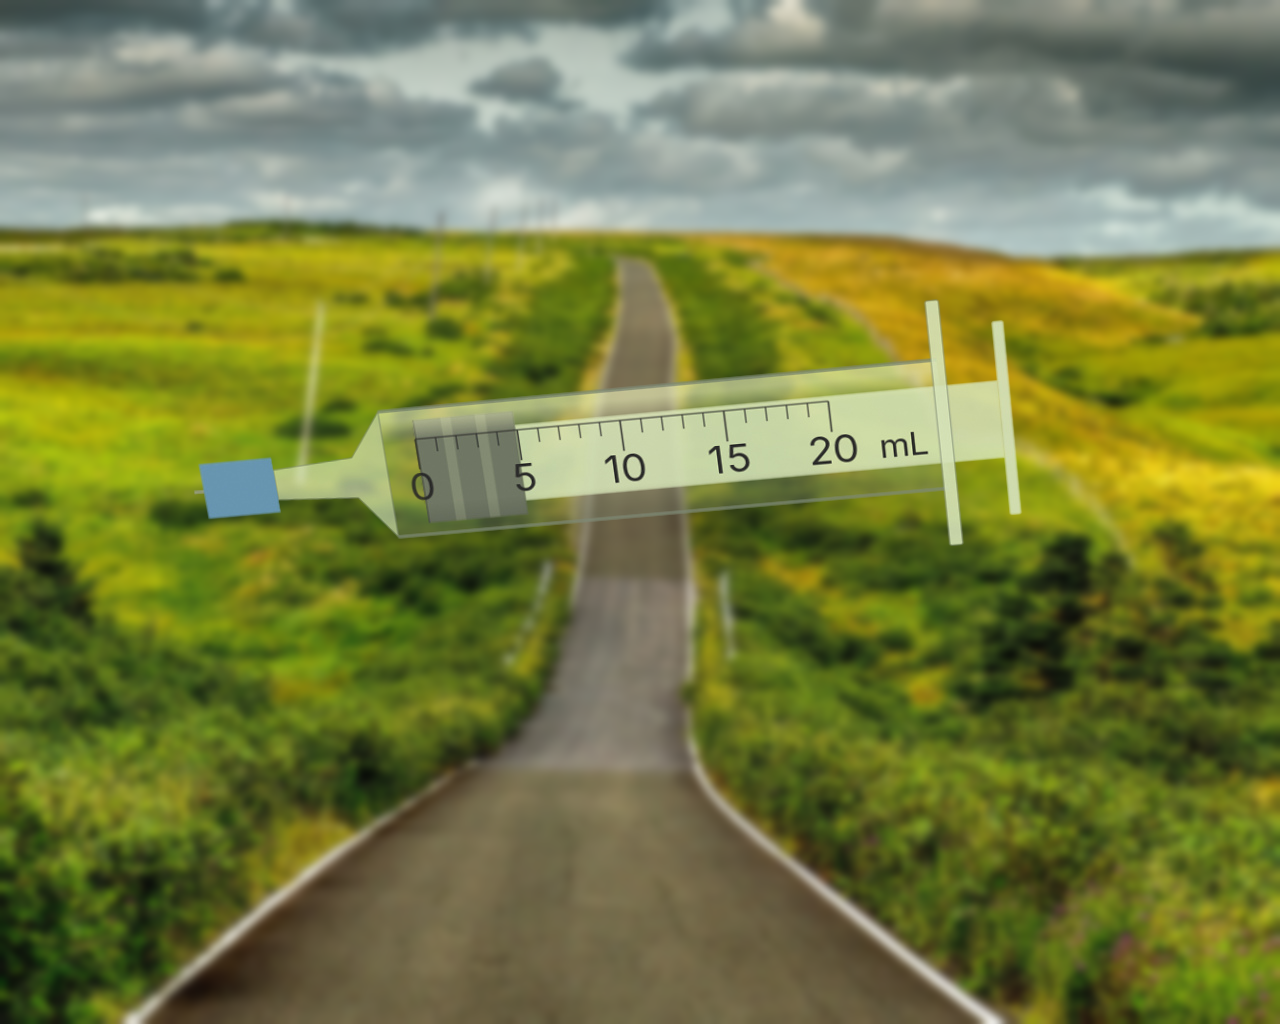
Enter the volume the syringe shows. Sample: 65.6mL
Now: 0mL
